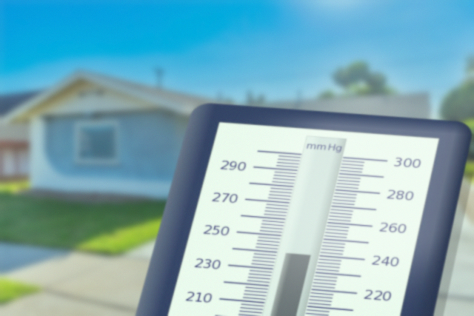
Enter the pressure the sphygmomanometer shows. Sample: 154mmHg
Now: 240mmHg
